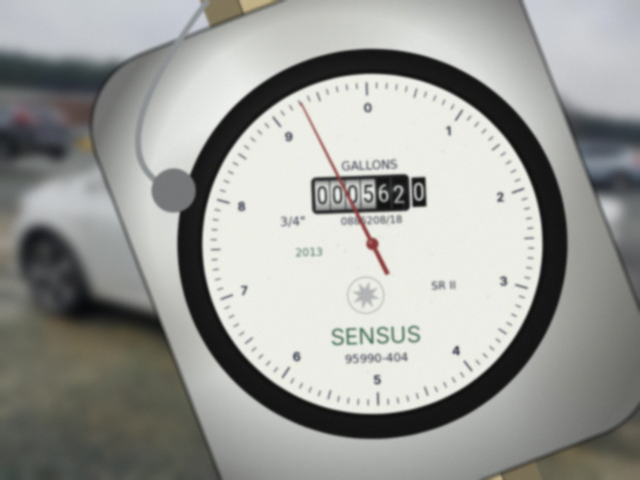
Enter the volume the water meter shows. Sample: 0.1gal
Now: 5619.3gal
